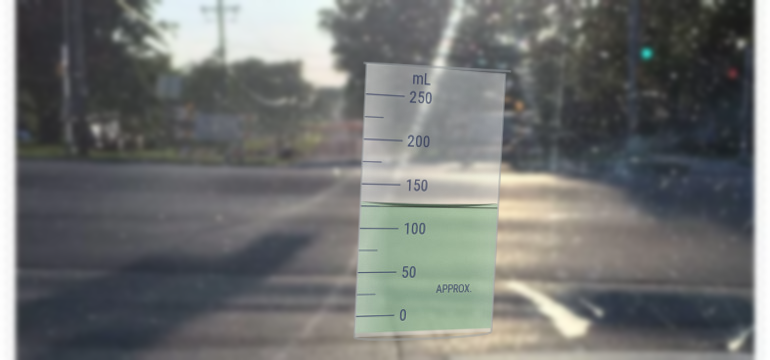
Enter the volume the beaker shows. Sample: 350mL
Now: 125mL
